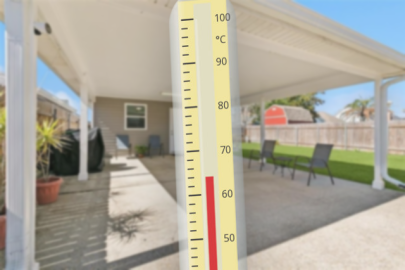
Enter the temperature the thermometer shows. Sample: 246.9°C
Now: 64°C
